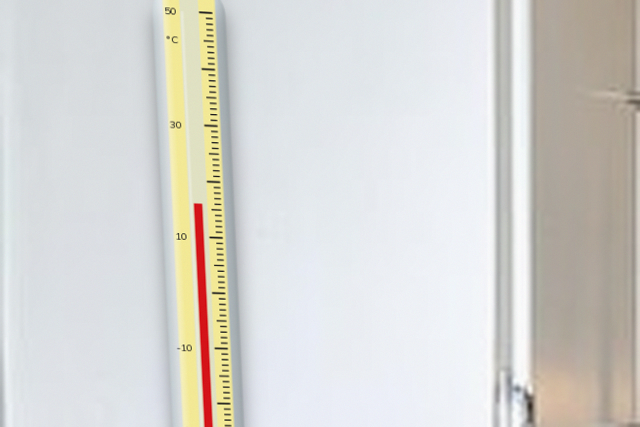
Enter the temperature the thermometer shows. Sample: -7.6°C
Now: 16°C
